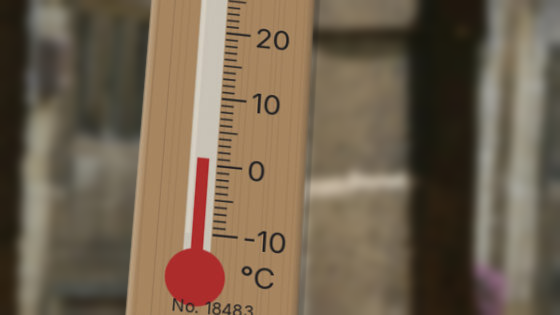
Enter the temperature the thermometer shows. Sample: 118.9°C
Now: 1°C
